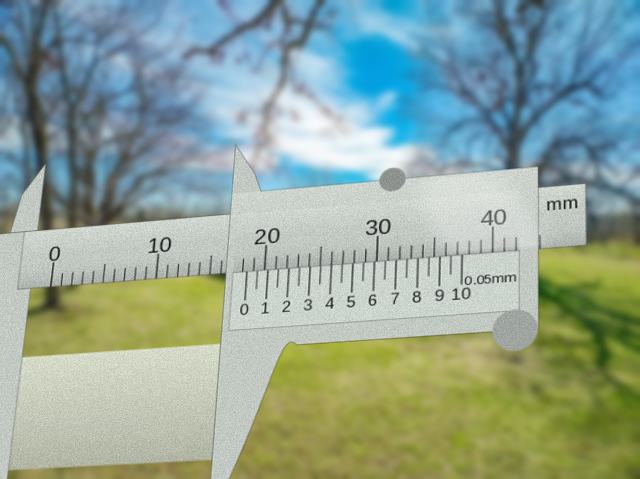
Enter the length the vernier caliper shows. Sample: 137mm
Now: 18.4mm
